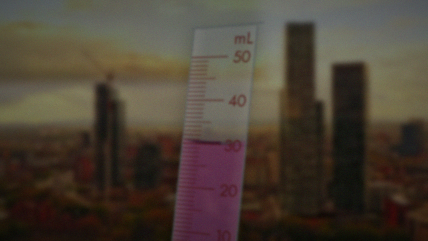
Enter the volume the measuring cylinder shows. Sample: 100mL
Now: 30mL
